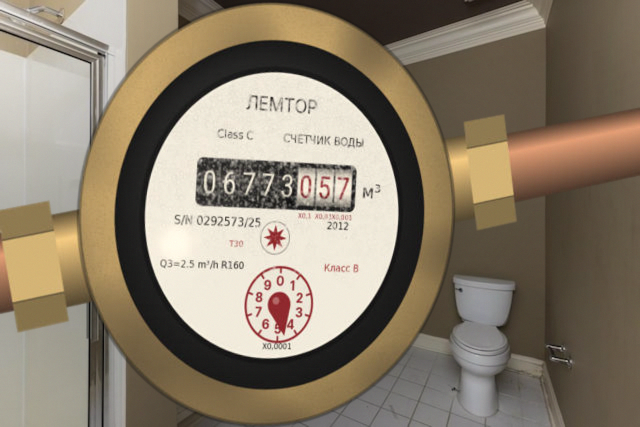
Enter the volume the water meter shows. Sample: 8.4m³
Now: 6773.0574m³
